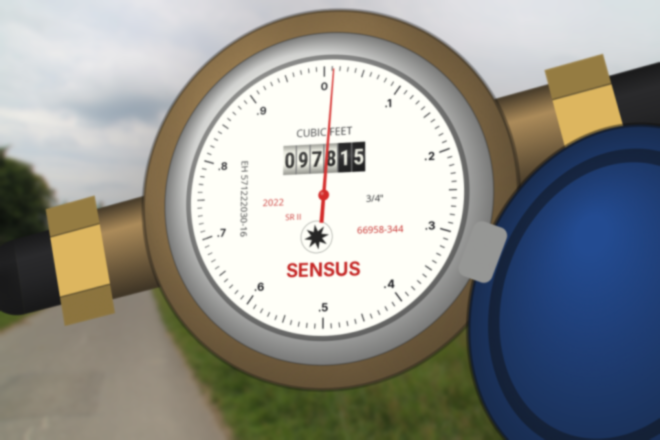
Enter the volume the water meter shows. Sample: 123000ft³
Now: 97815.01ft³
